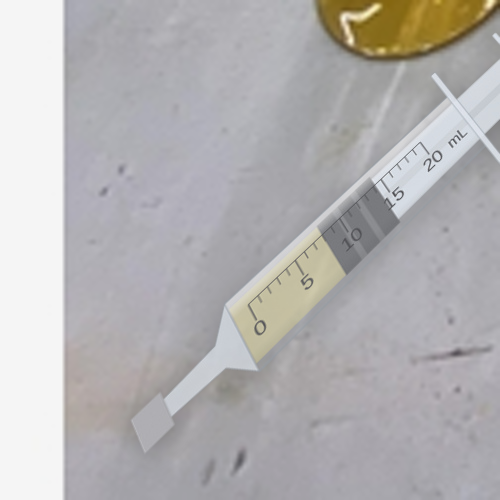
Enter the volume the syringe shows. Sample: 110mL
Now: 8mL
